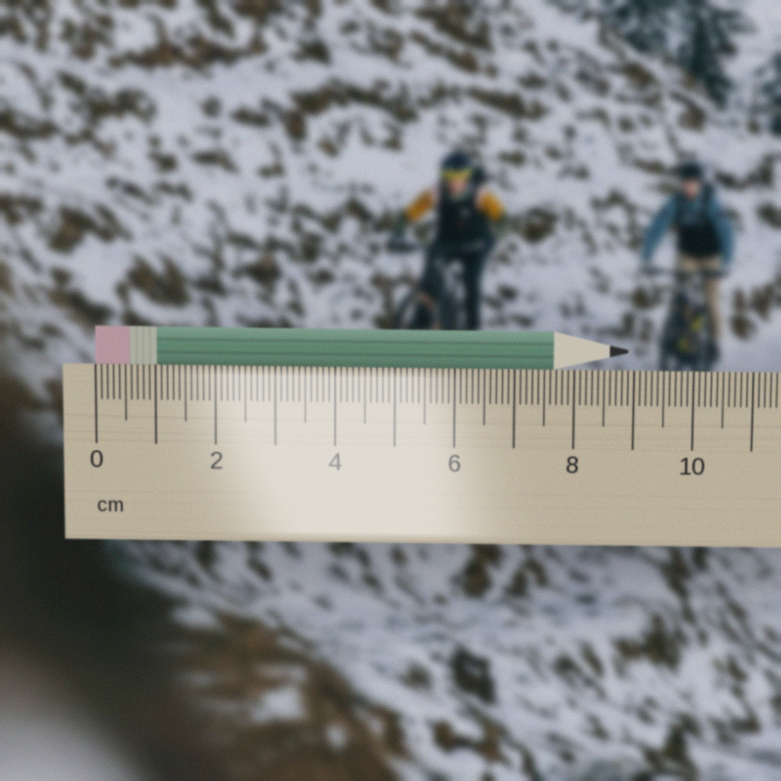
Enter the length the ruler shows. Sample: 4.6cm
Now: 8.9cm
